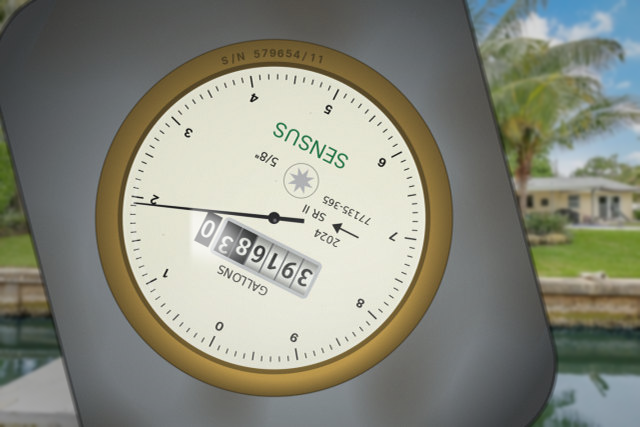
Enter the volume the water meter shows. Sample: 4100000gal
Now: 3916831.9gal
